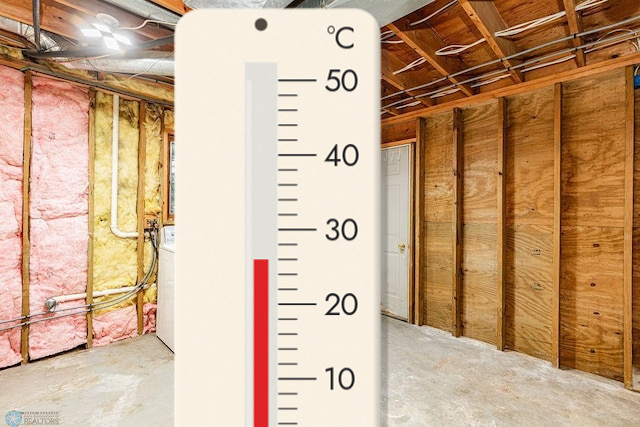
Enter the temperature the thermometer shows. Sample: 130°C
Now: 26°C
